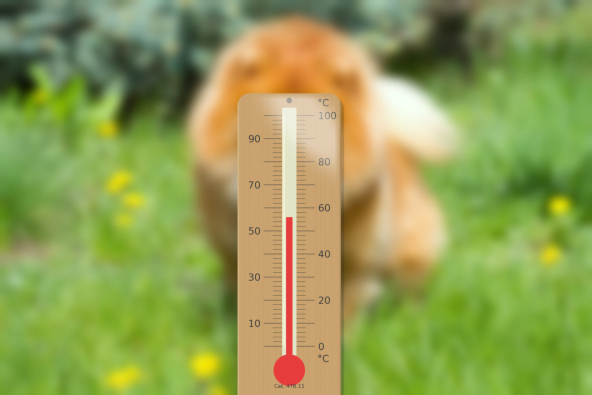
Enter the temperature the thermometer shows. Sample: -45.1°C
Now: 56°C
